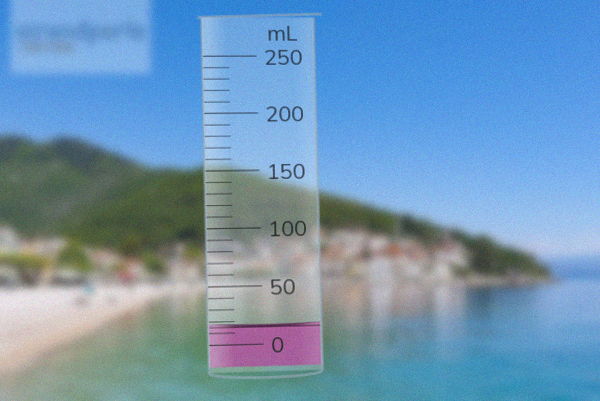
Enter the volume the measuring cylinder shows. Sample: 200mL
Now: 15mL
